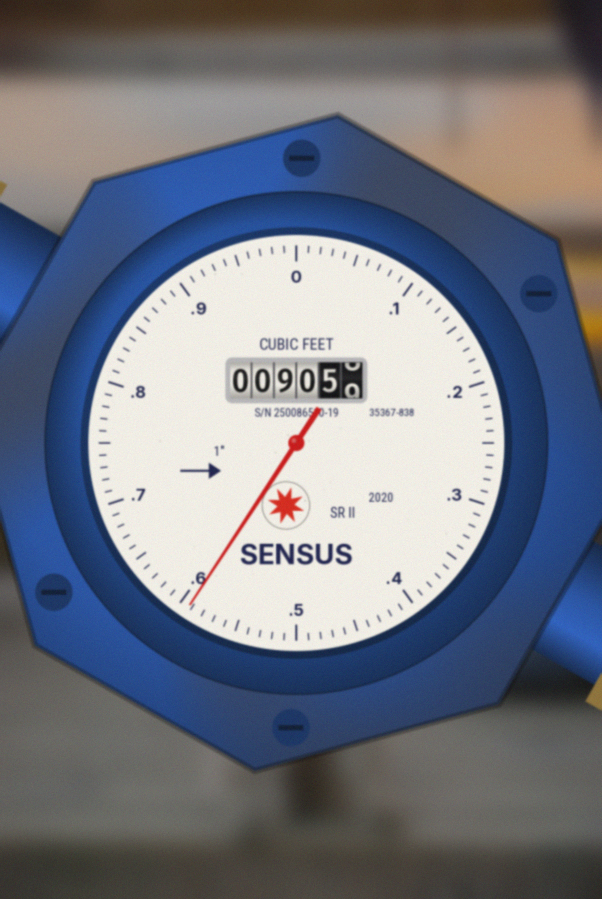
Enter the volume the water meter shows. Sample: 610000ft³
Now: 9058.59ft³
